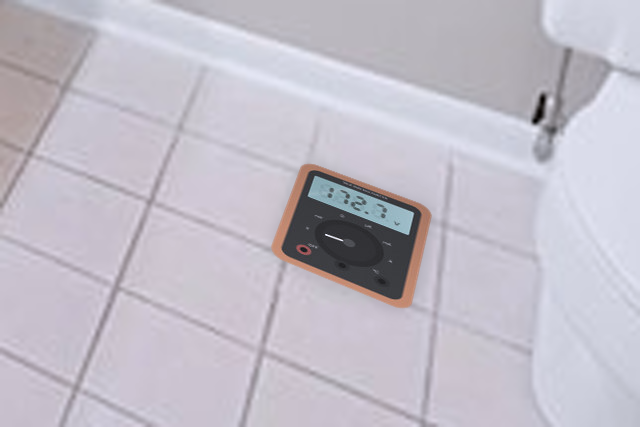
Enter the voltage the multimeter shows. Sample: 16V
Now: 172.7V
